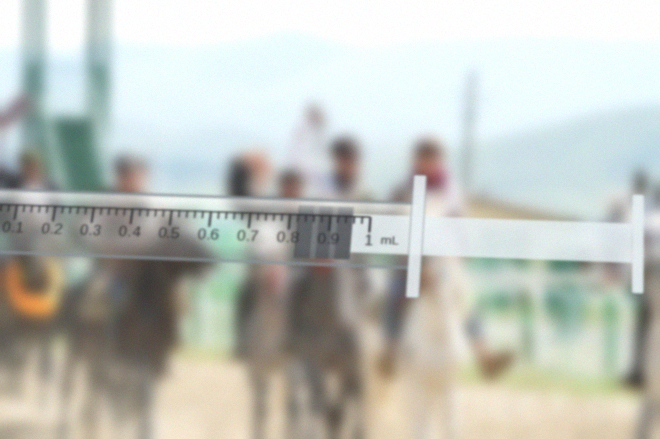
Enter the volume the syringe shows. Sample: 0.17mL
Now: 0.82mL
